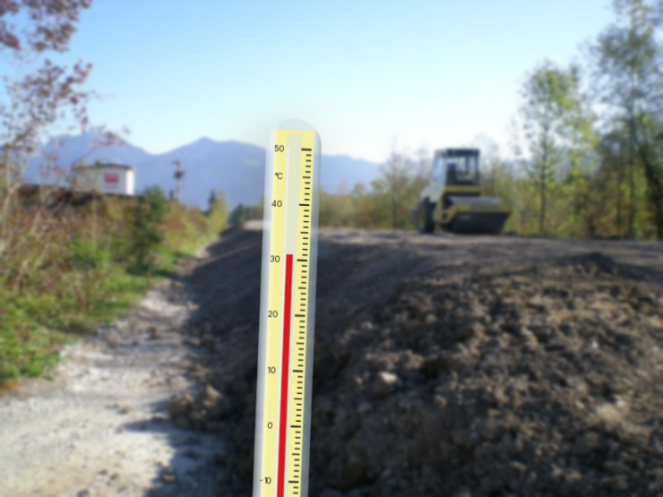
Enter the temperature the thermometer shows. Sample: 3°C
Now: 31°C
